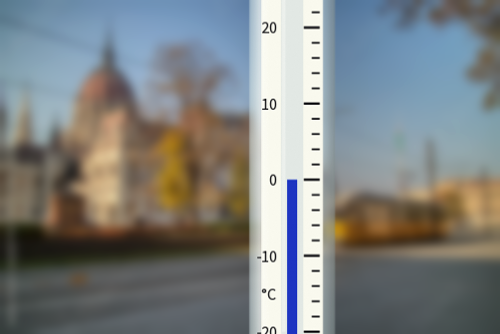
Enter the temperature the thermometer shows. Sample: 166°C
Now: 0°C
